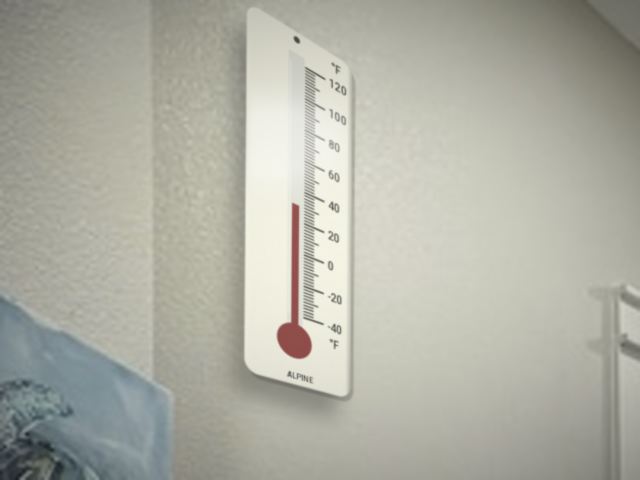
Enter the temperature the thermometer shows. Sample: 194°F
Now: 30°F
